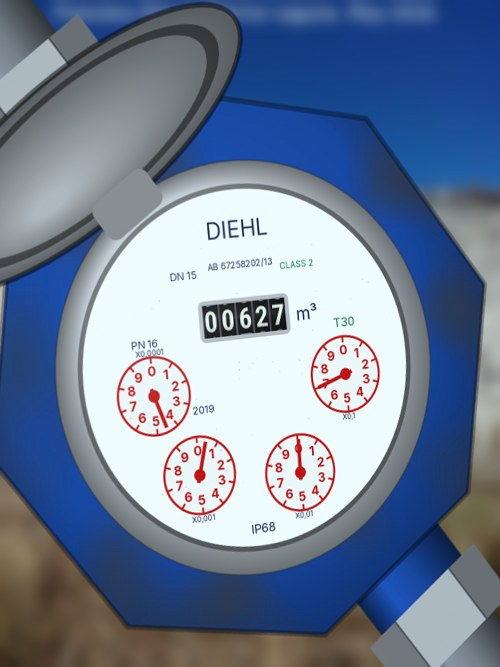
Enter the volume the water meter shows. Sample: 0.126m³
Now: 627.7004m³
